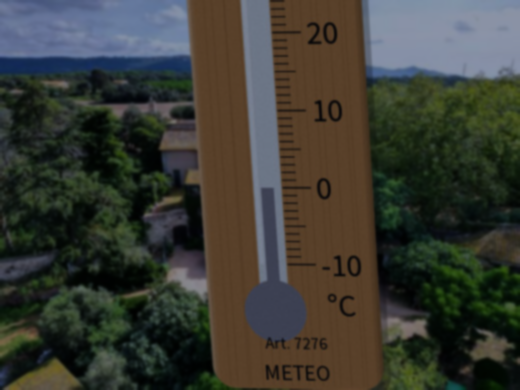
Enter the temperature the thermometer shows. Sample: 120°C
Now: 0°C
